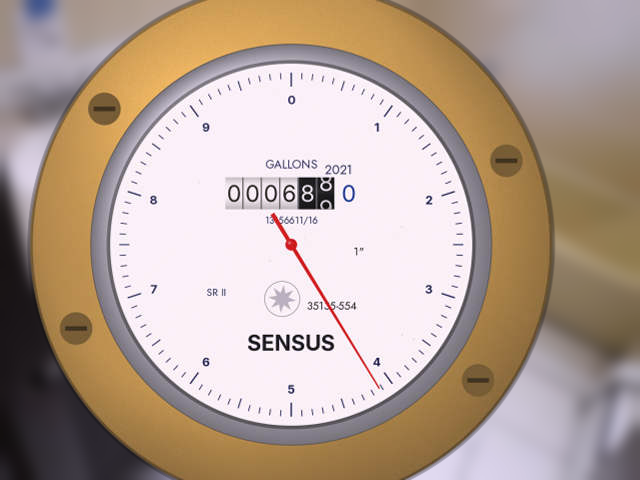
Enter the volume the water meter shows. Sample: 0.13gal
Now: 6884.1gal
